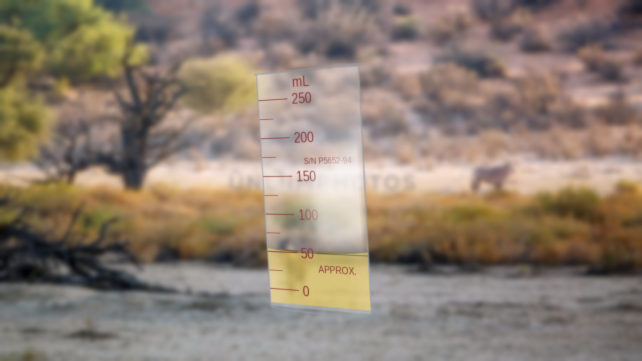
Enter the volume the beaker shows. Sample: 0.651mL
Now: 50mL
